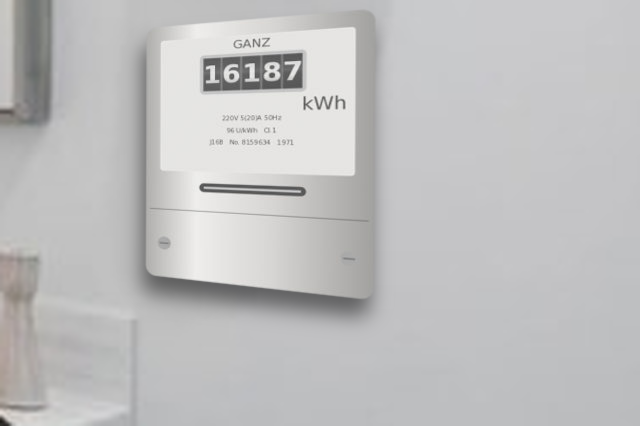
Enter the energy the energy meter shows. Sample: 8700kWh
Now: 16187kWh
